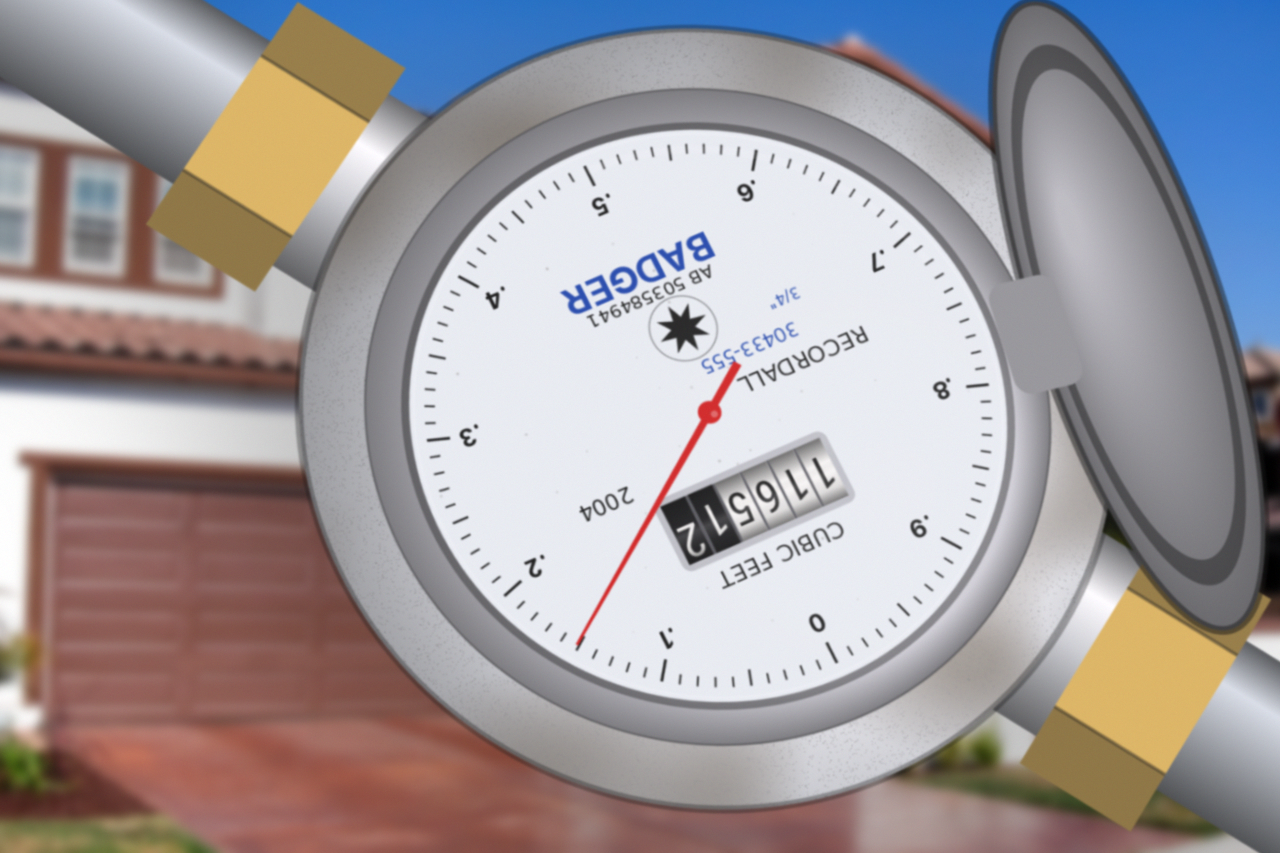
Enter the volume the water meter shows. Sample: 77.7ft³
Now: 116512.15ft³
